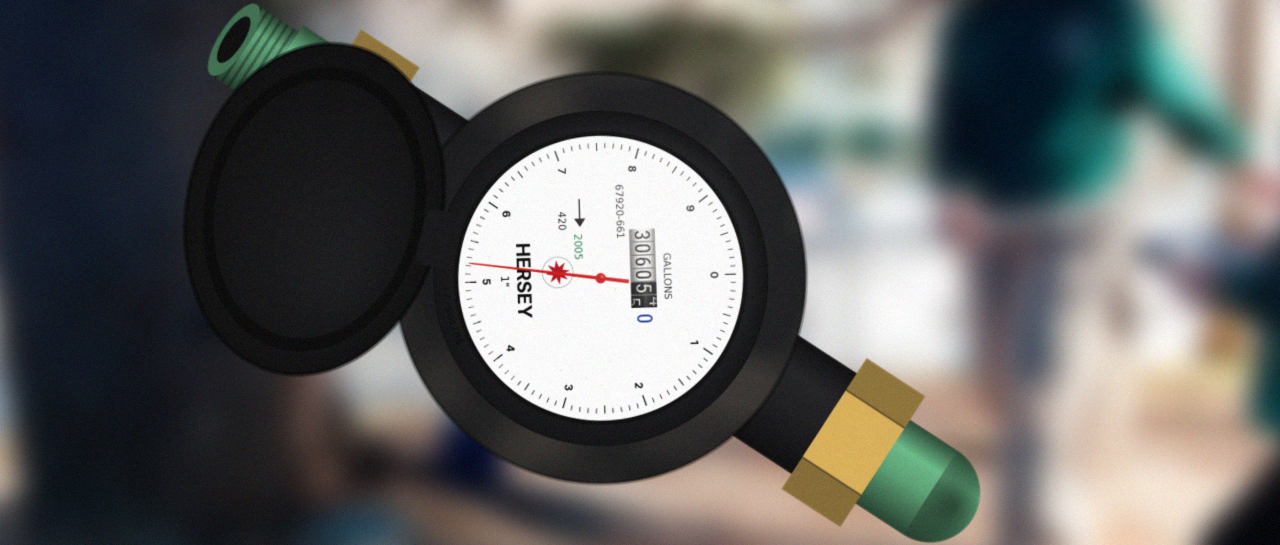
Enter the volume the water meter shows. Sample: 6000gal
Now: 3060545.2gal
